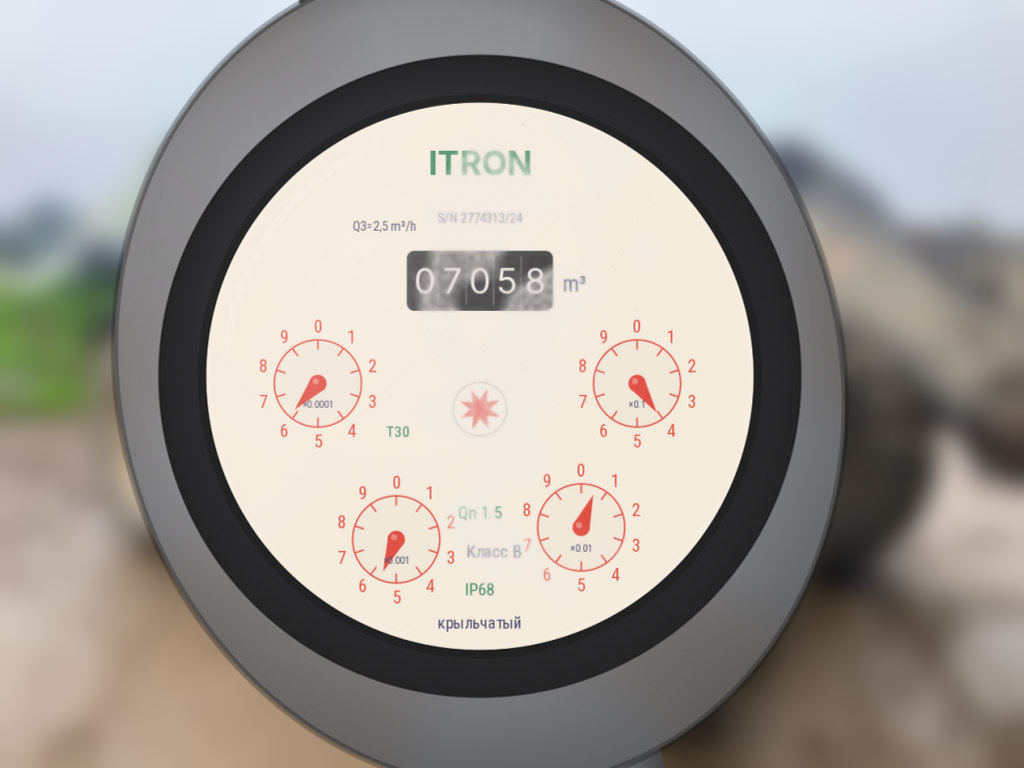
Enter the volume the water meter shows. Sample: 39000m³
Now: 7058.4056m³
